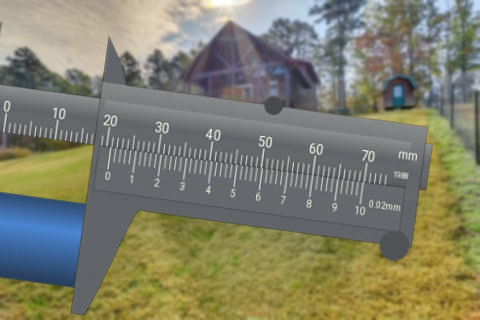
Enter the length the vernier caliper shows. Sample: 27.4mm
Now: 20.8mm
